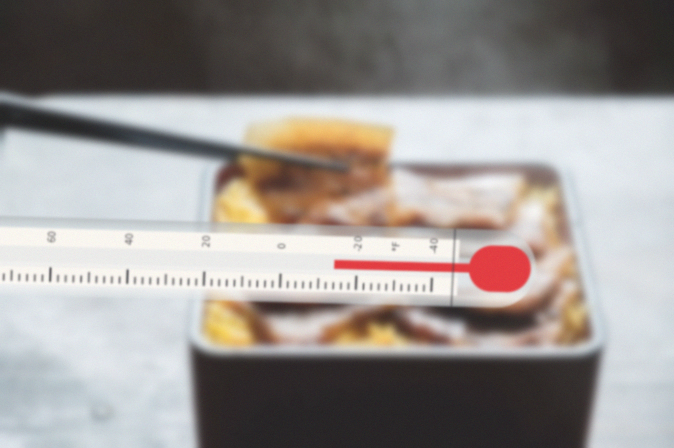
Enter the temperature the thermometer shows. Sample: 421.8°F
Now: -14°F
